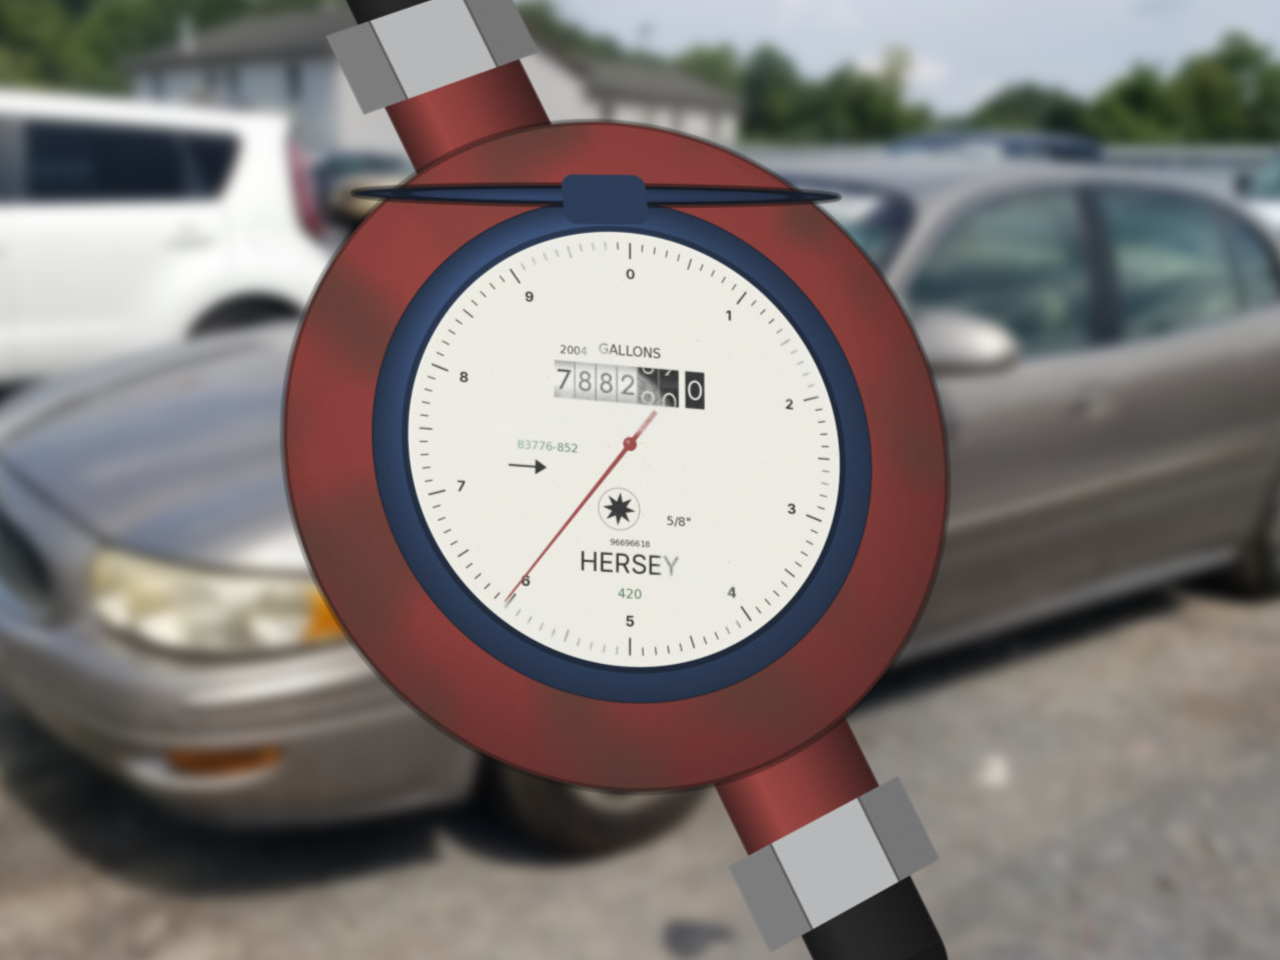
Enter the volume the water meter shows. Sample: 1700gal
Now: 7882896.0gal
